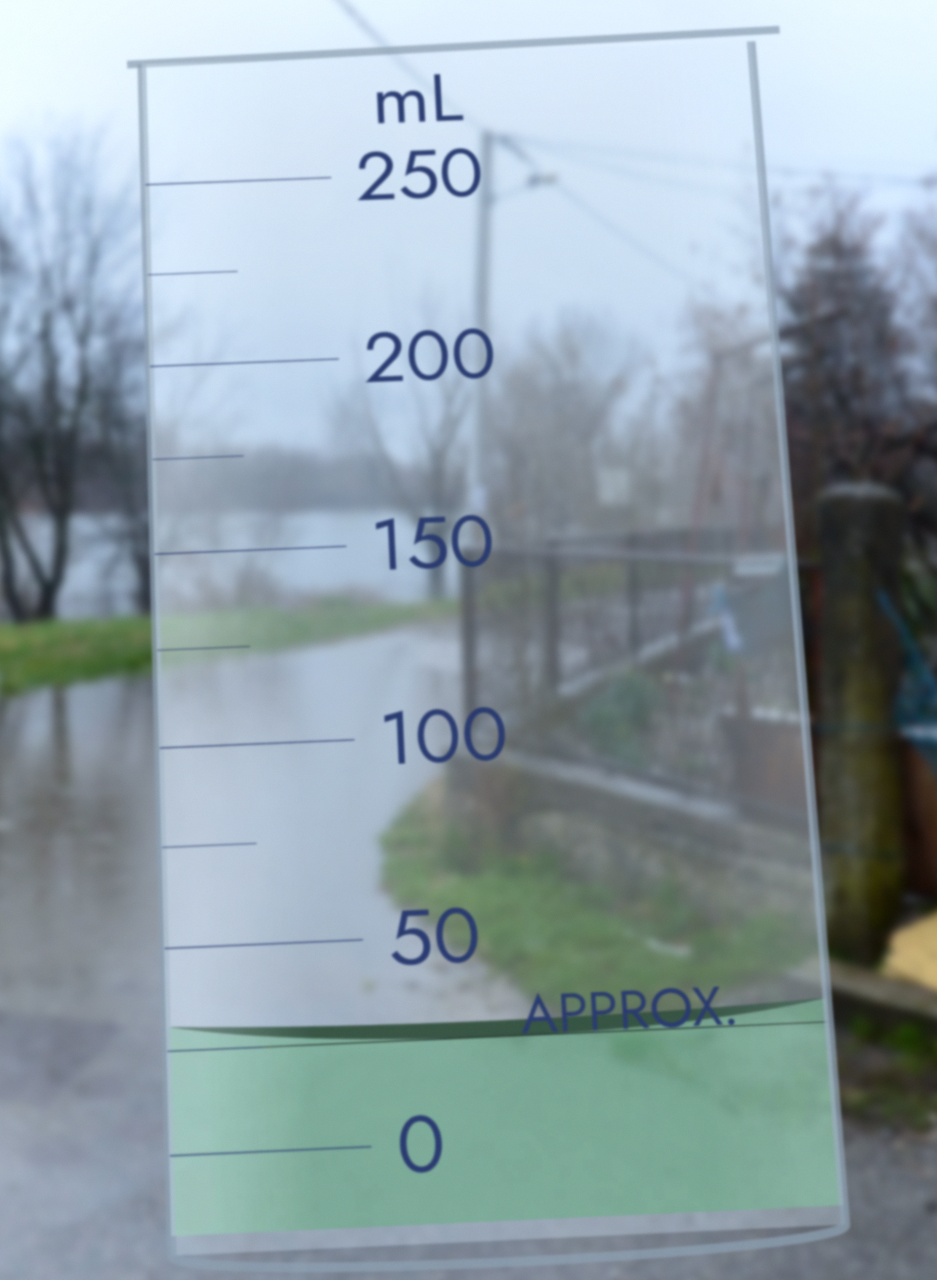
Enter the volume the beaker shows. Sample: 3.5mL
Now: 25mL
